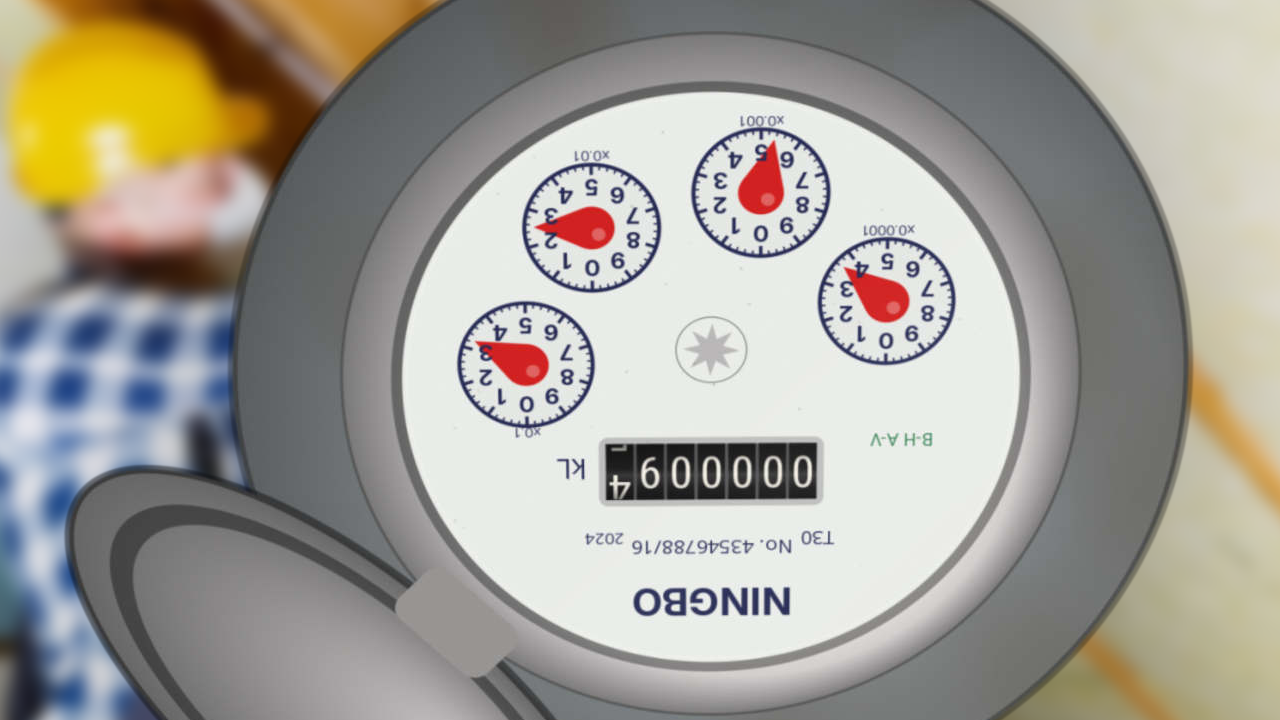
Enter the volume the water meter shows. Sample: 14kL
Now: 94.3253kL
